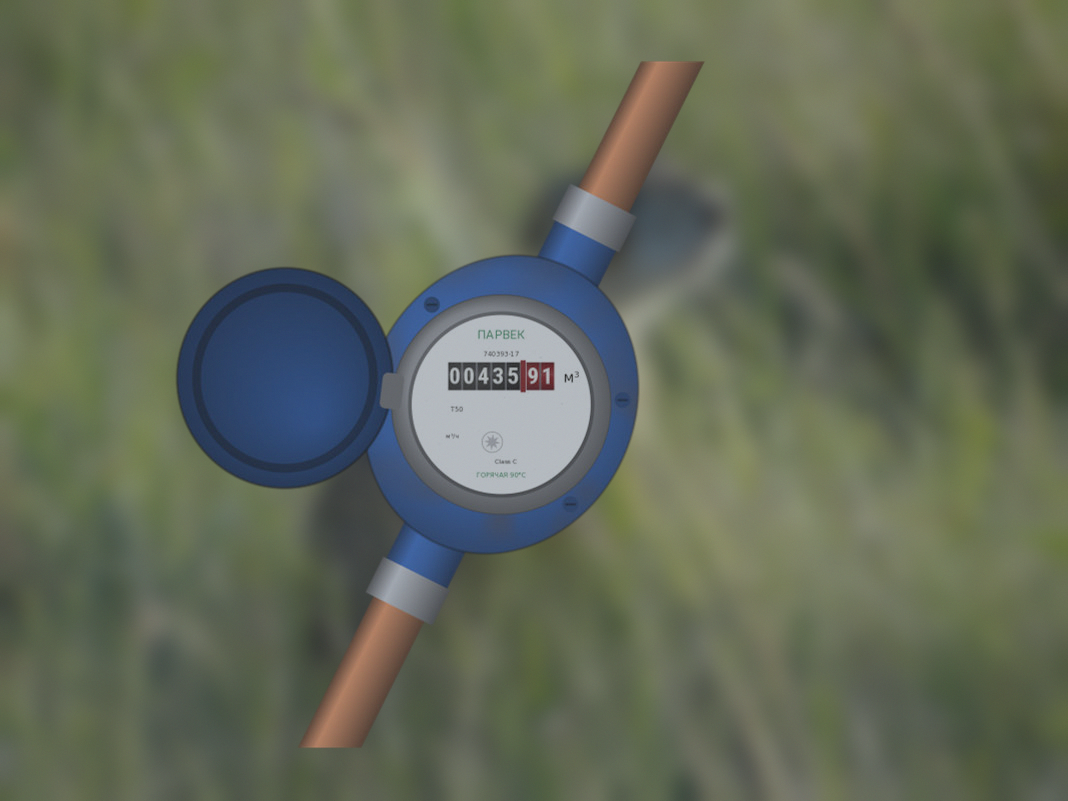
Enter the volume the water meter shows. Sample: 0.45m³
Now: 435.91m³
